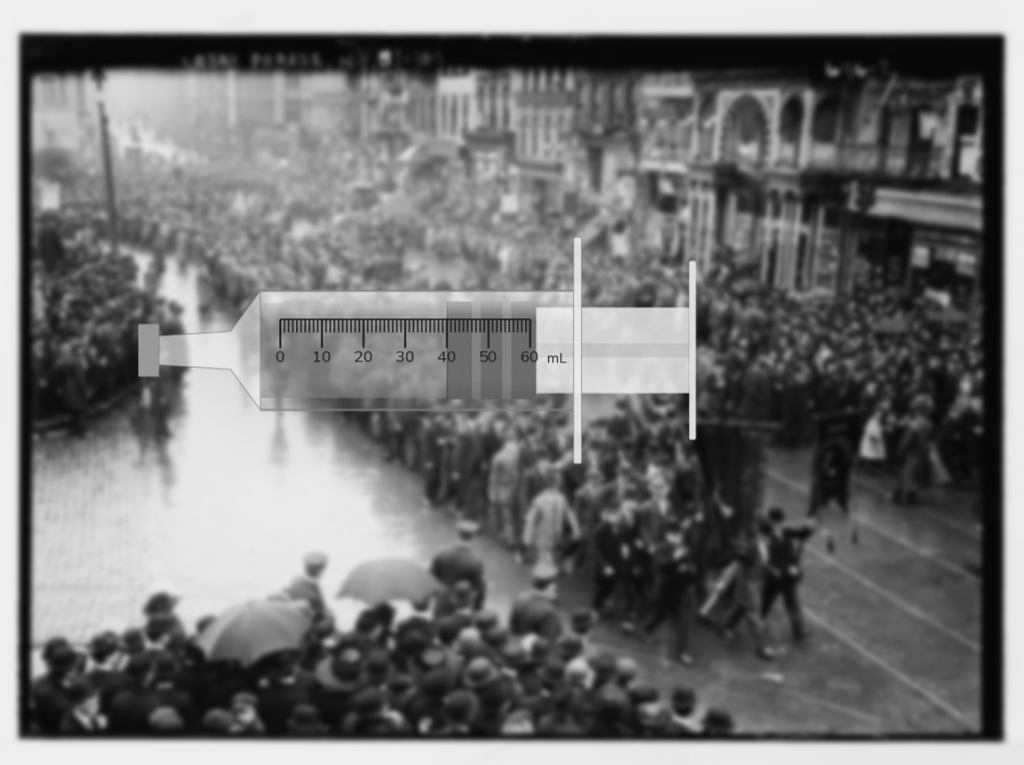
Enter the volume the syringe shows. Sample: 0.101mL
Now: 40mL
